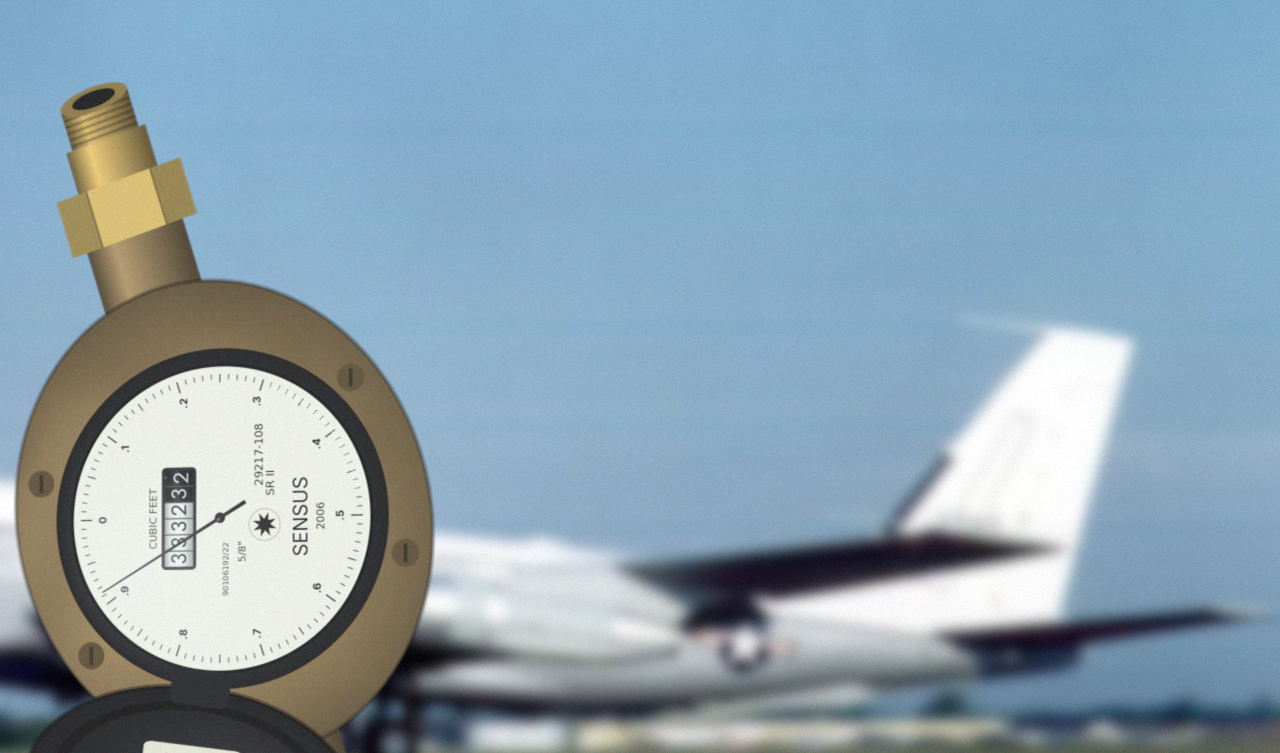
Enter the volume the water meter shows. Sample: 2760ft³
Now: 333231.91ft³
